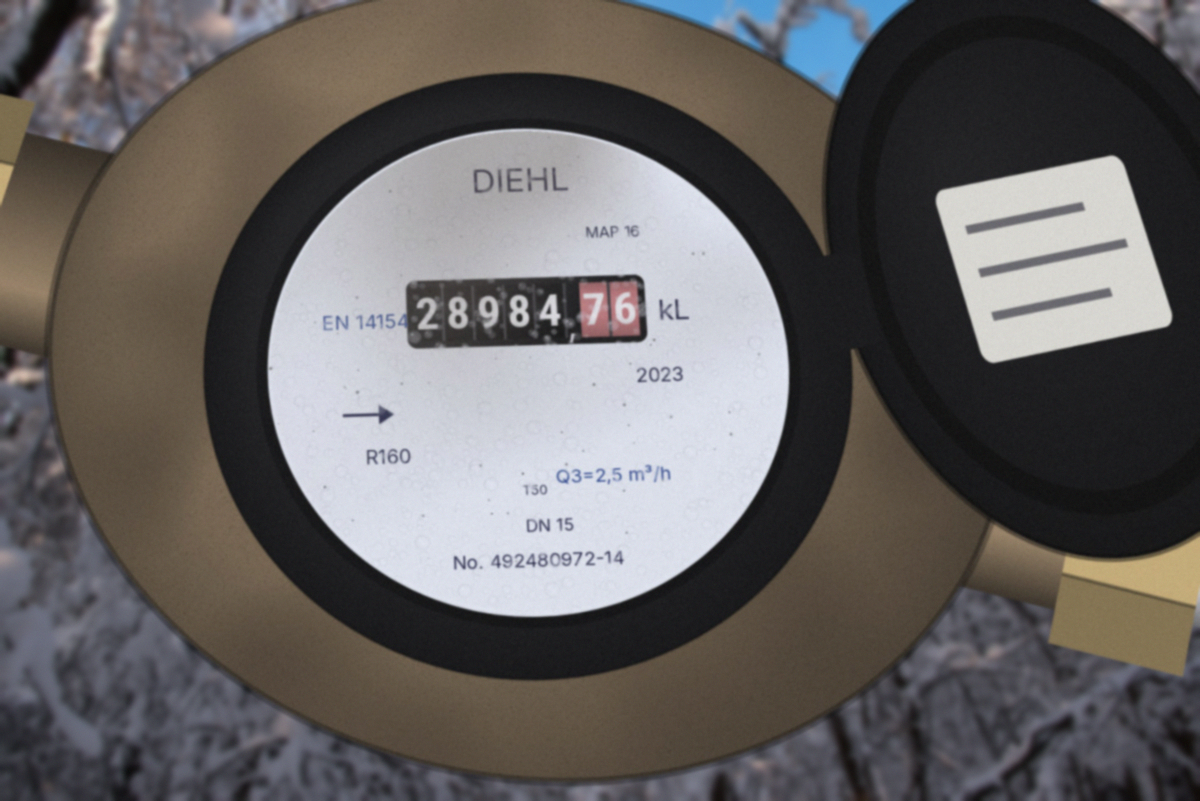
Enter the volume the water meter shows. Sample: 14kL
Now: 28984.76kL
